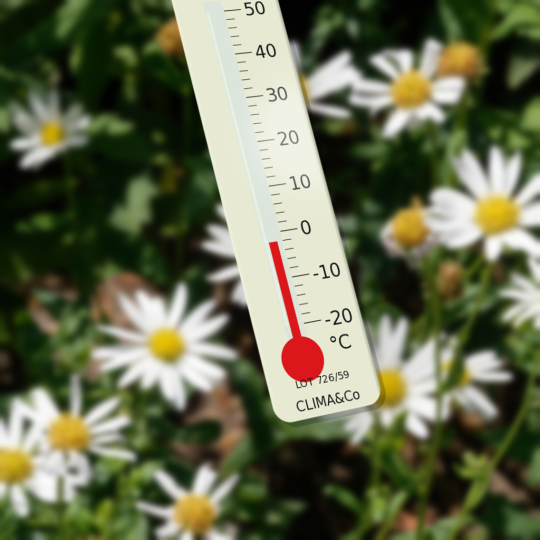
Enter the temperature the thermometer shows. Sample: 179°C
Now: -2°C
